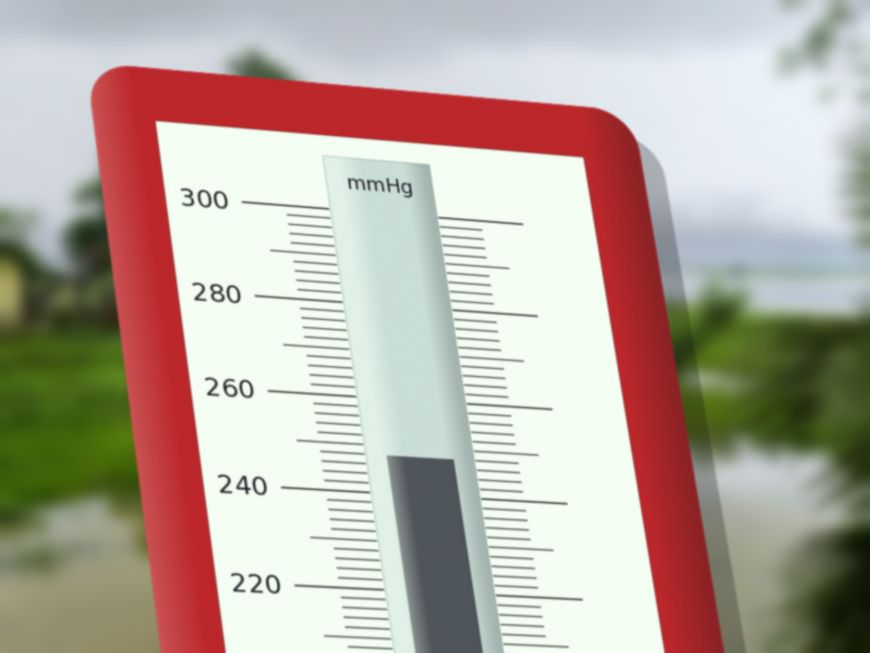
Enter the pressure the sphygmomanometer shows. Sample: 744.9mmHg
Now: 248mmHg
